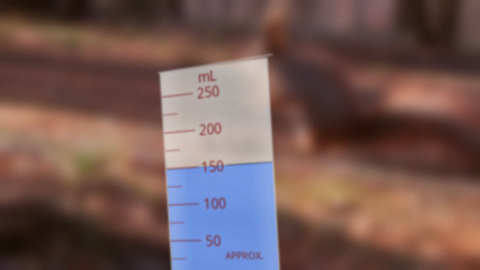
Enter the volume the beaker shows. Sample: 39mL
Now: 150mL
